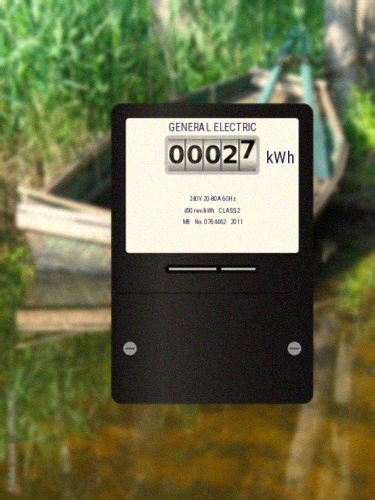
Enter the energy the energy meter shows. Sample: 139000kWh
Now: 27kWh
